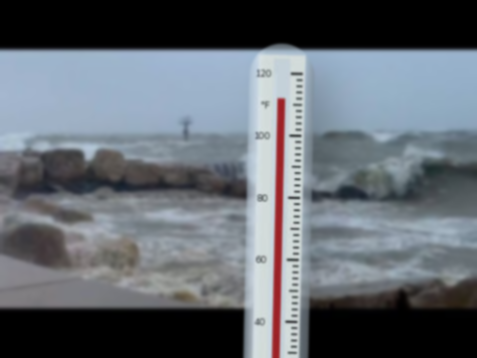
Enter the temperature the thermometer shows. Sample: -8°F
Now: 112°F
